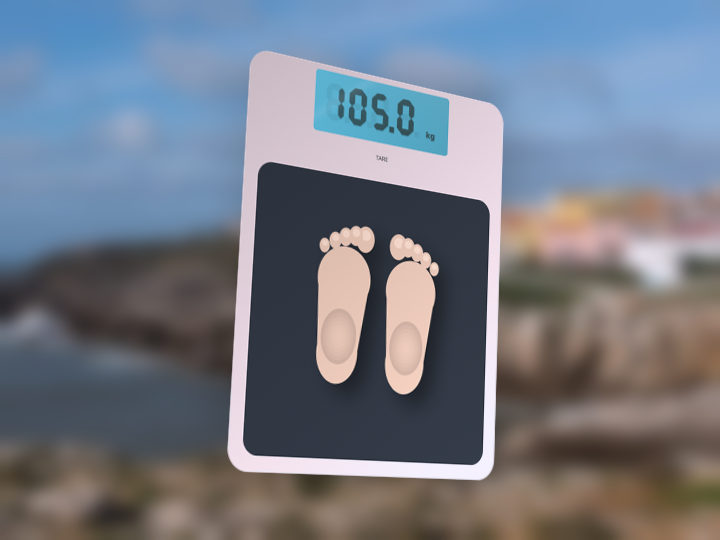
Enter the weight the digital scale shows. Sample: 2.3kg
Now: 105.0kg
